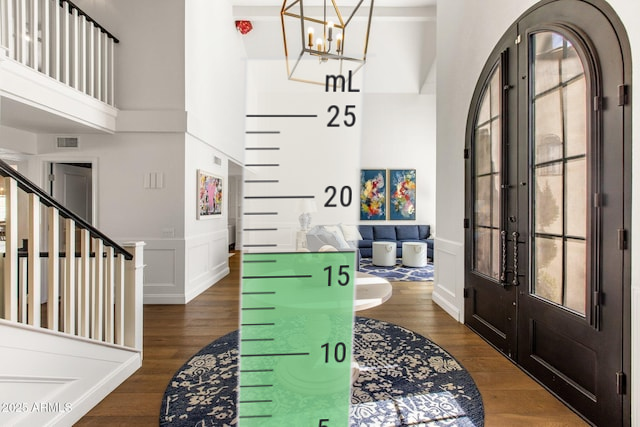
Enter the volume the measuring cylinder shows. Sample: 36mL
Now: 16.5mL
